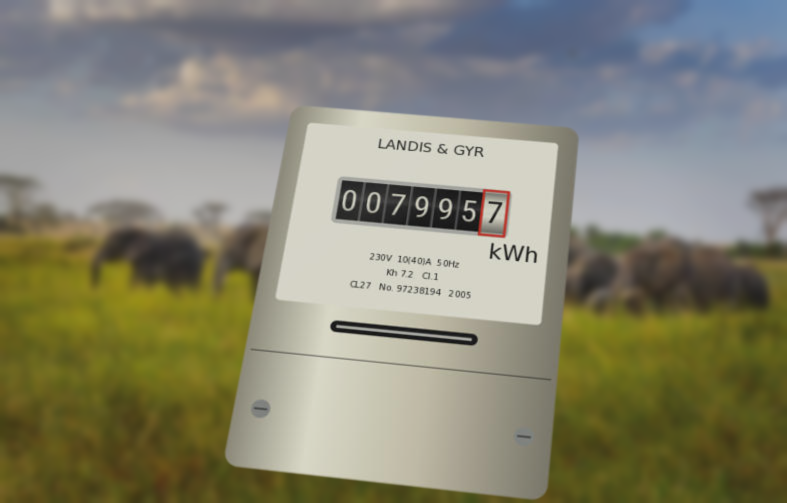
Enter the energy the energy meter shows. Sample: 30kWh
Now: 7995.7kWh
